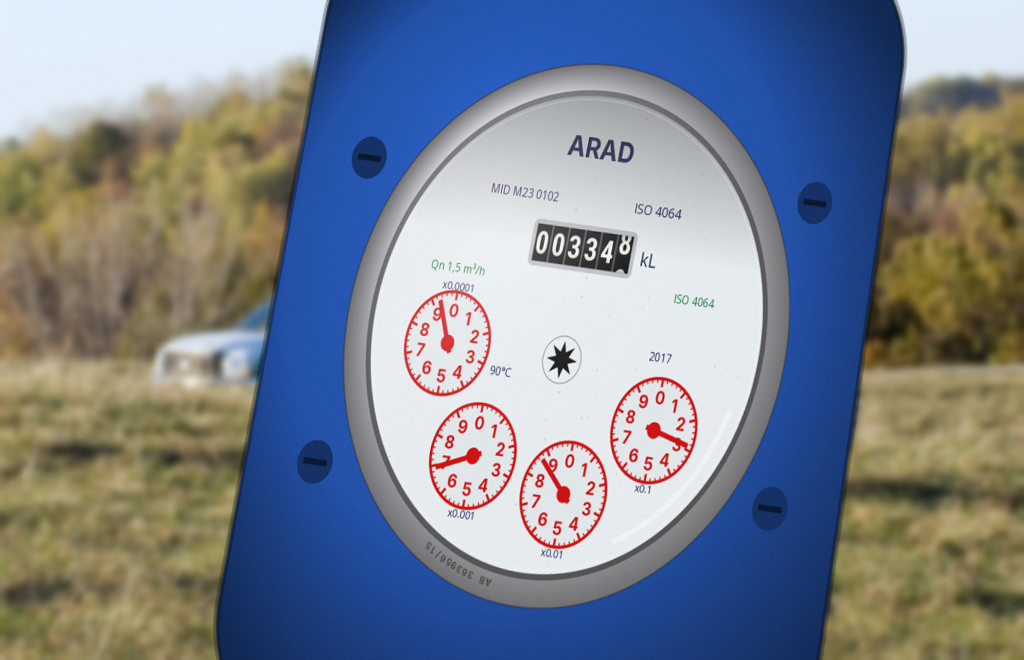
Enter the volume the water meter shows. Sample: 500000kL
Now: 3348.2869kL
